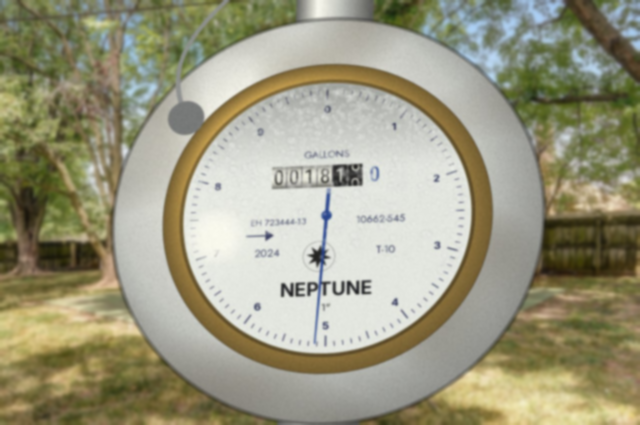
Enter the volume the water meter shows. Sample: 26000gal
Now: 18185.1gal
